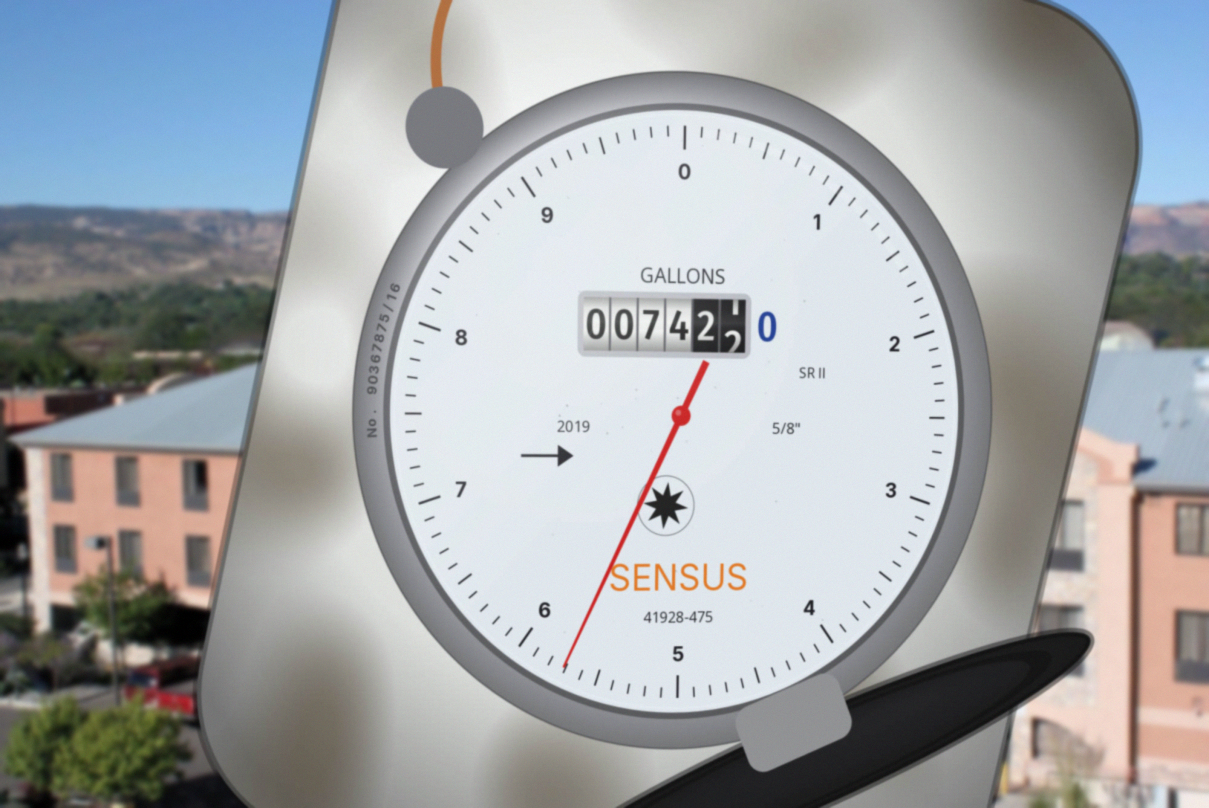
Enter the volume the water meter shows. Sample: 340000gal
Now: 74215.7gal
